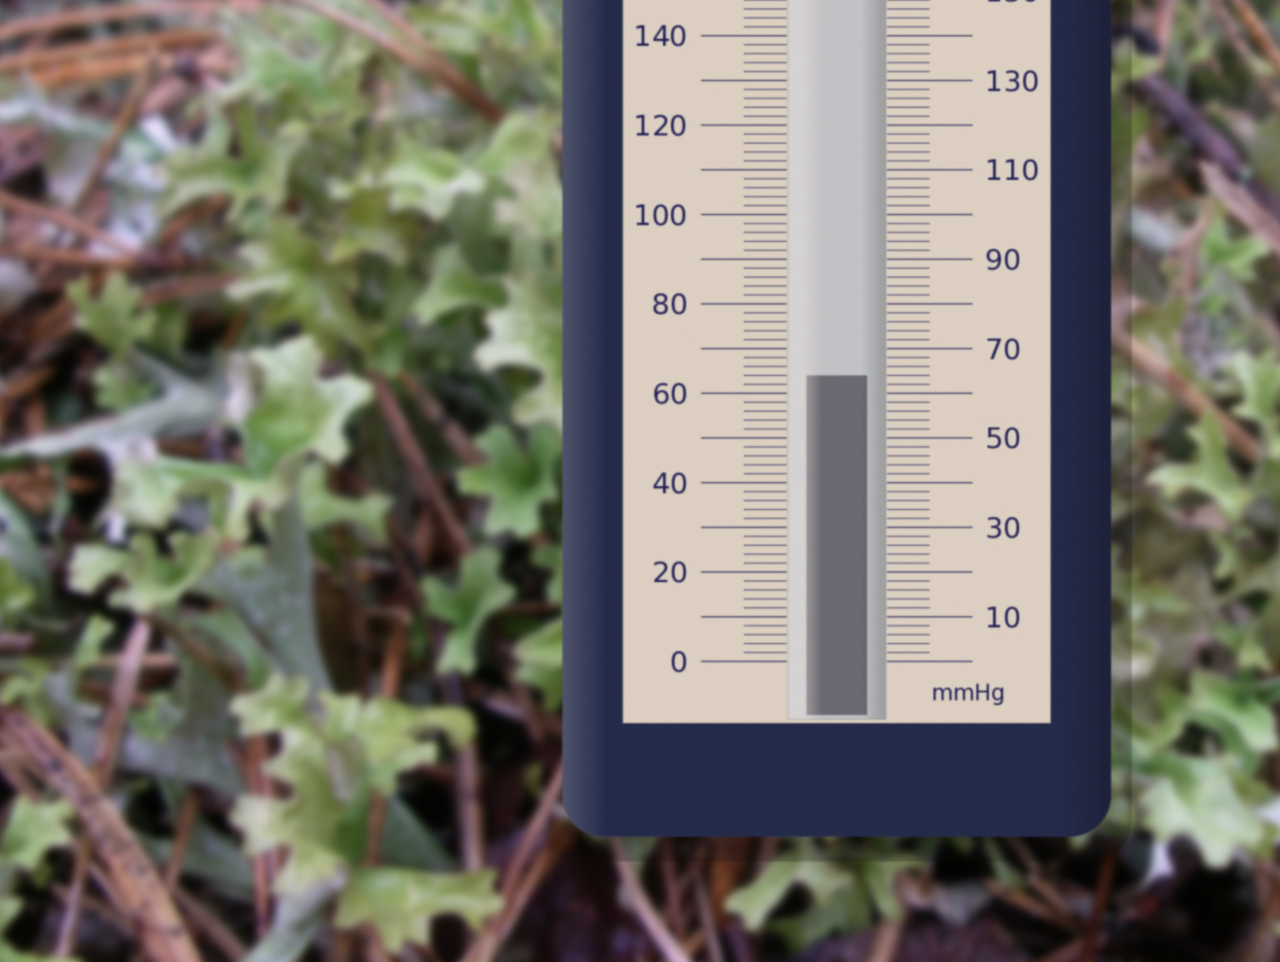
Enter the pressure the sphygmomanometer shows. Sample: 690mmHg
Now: 64mmHg
